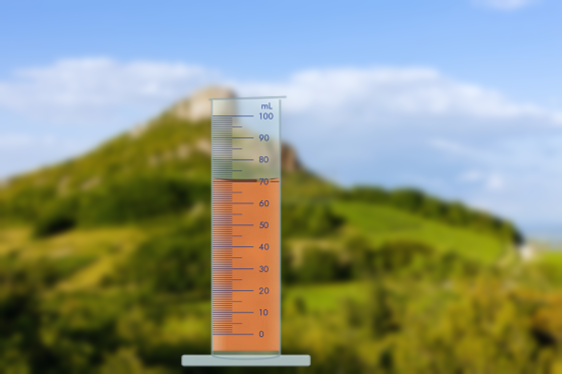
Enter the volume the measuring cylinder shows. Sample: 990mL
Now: 70mL
